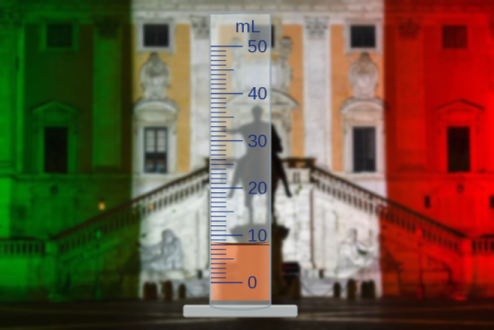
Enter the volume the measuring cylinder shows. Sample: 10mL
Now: 8mL
